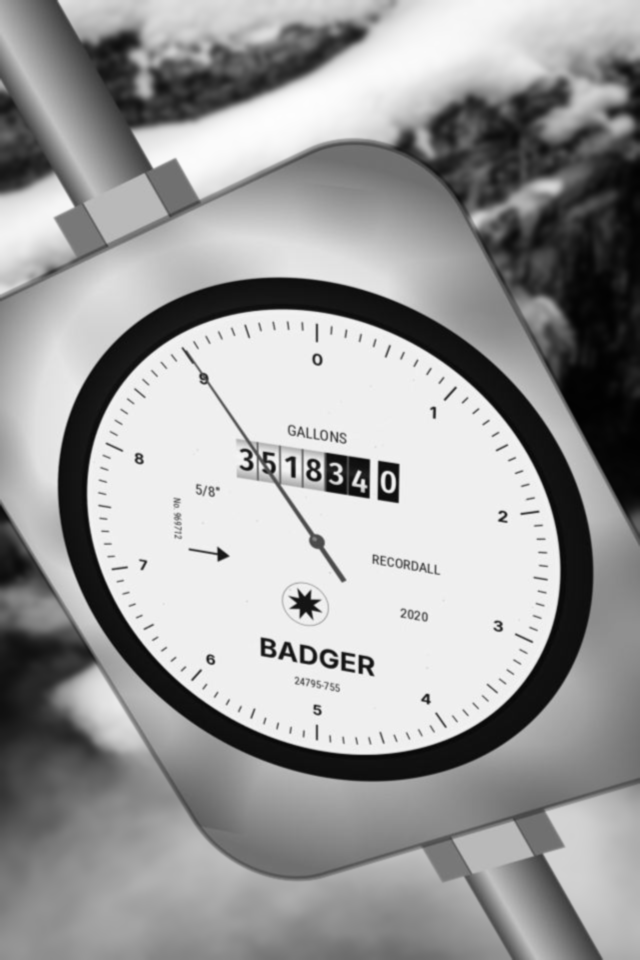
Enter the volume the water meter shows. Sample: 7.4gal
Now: 3518339.0gal
